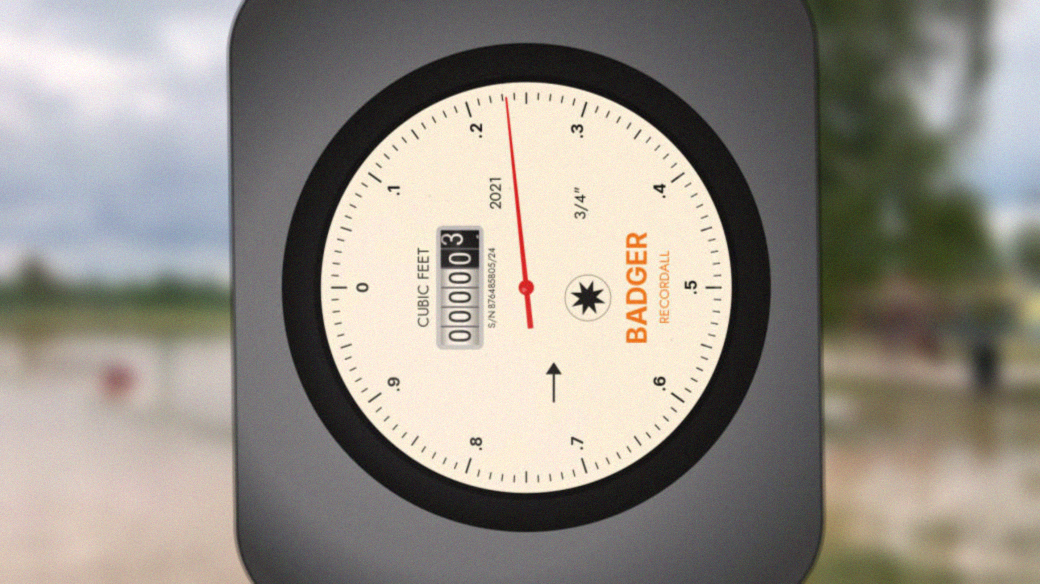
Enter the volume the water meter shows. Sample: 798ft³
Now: 3.23ft³
